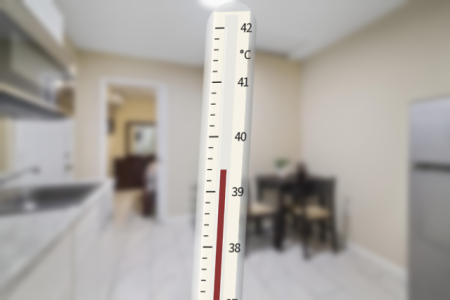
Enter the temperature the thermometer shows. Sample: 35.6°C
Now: 39.4°C
